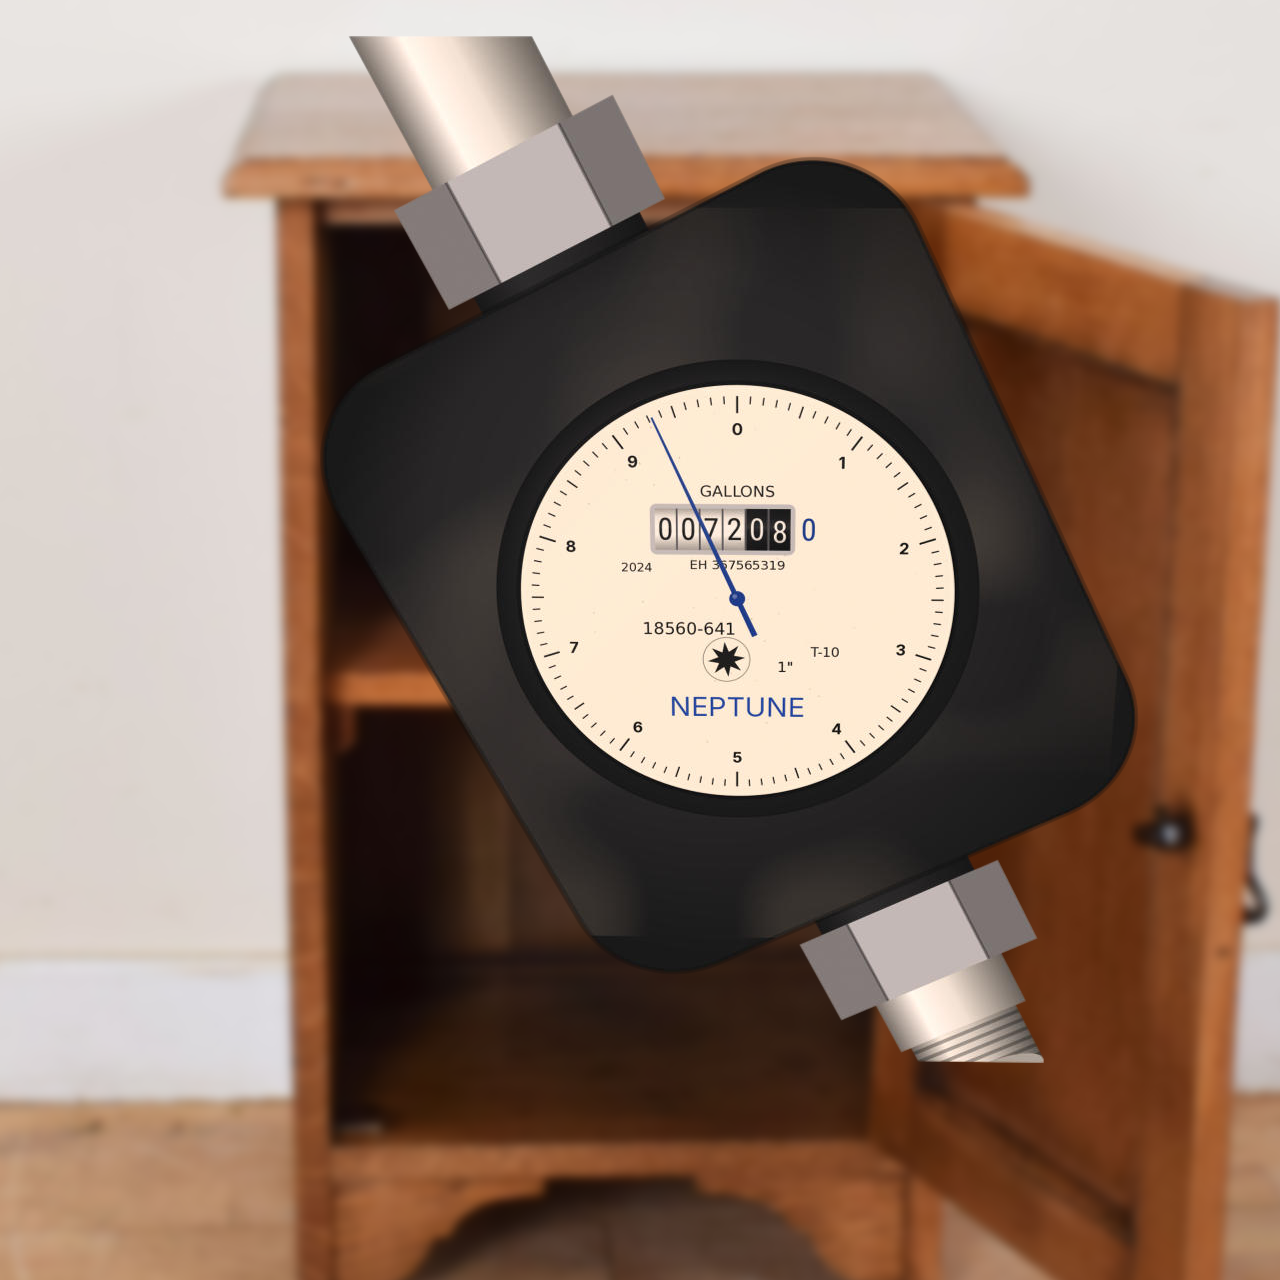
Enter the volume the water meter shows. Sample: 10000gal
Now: 72079.3gal
